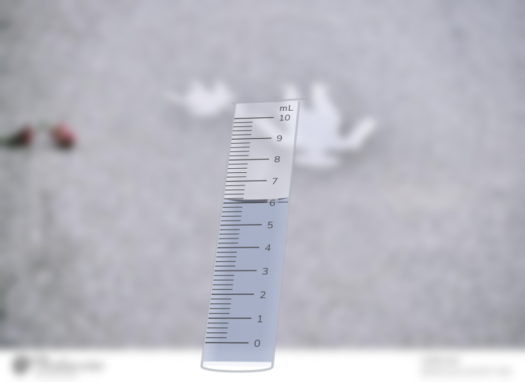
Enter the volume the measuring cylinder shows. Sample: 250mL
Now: 6mL
